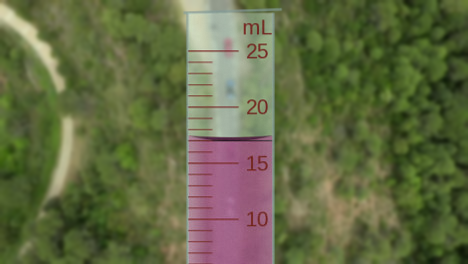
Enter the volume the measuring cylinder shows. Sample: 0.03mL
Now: 17mL
